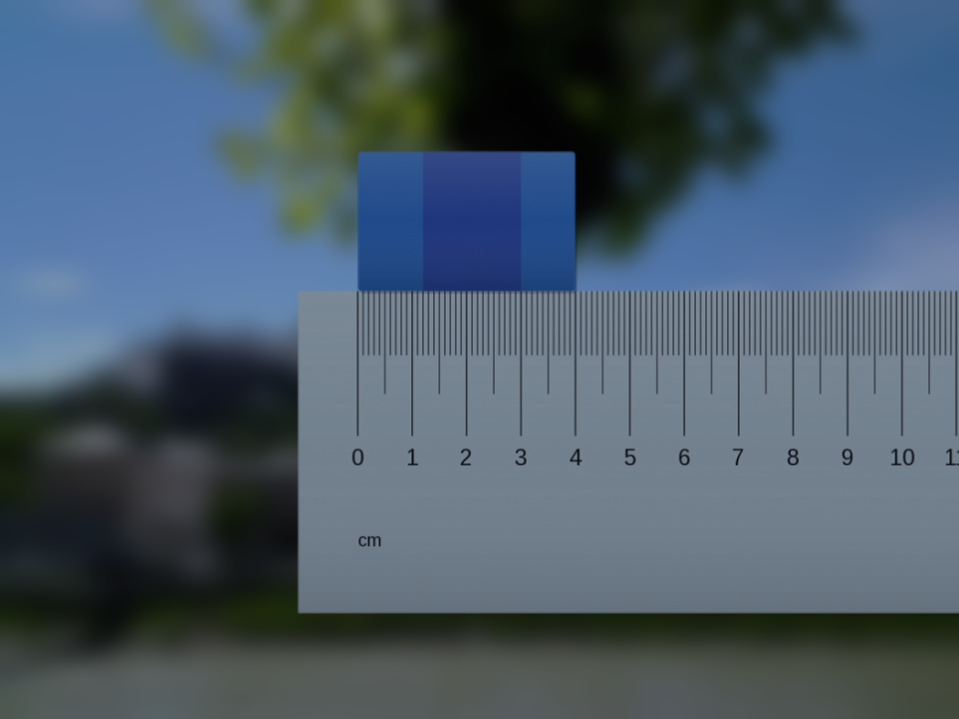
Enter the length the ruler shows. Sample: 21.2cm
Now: 4cm
